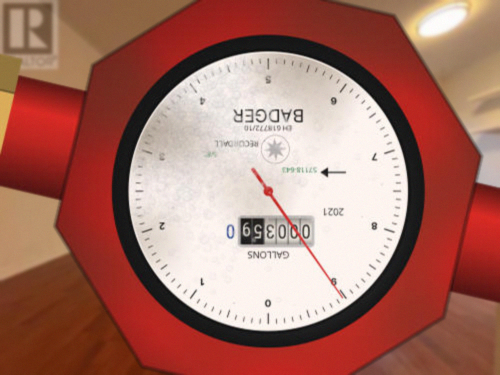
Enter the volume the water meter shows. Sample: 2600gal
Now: 3589.0gal
